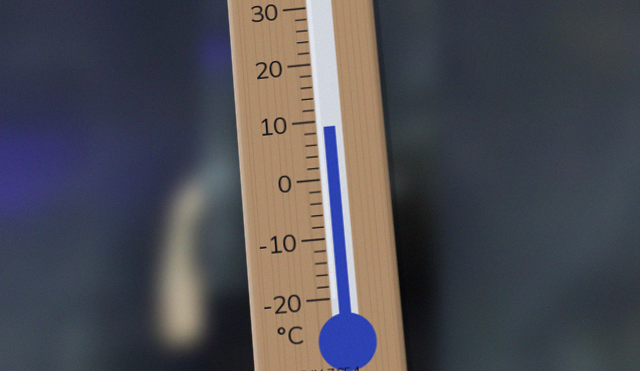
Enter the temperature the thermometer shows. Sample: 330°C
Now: 9°C
